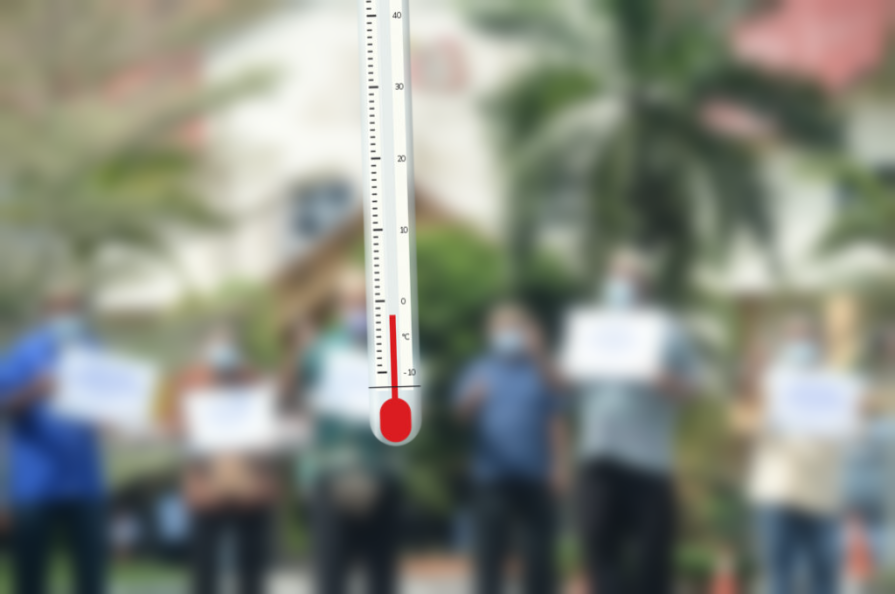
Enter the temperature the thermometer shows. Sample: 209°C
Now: -2°C
